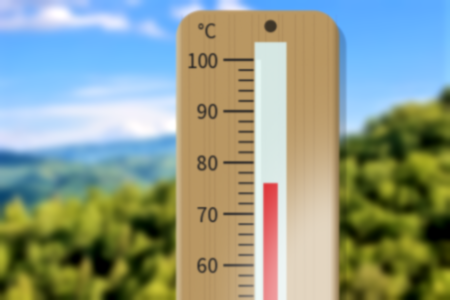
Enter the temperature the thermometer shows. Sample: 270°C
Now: 76°C
